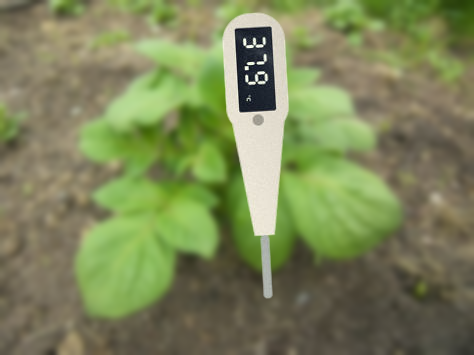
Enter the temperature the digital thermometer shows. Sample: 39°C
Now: 37.9°C
